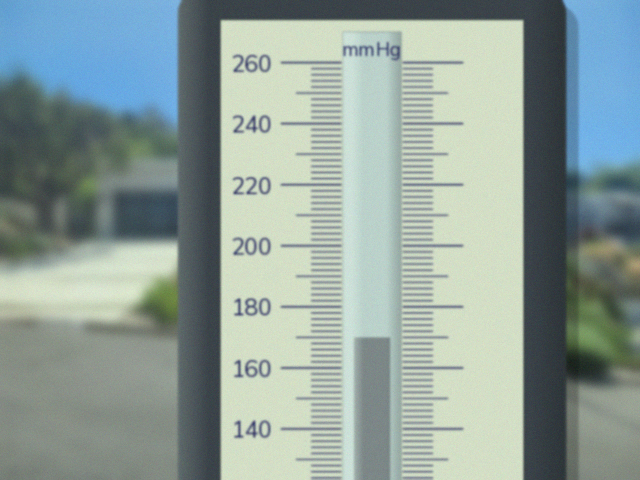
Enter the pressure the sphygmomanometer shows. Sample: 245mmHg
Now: 170mmHg
